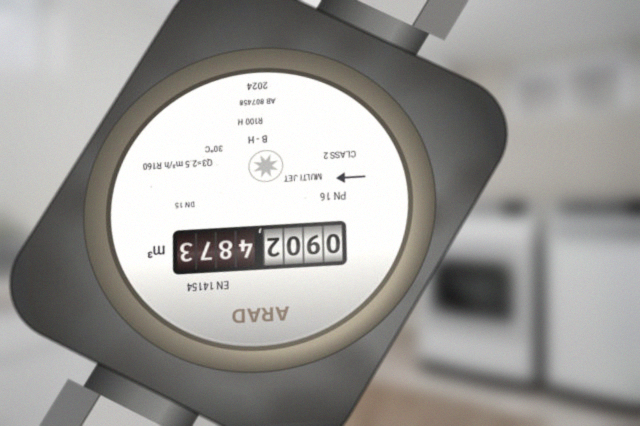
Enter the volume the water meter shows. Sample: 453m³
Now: 902.4873m³
